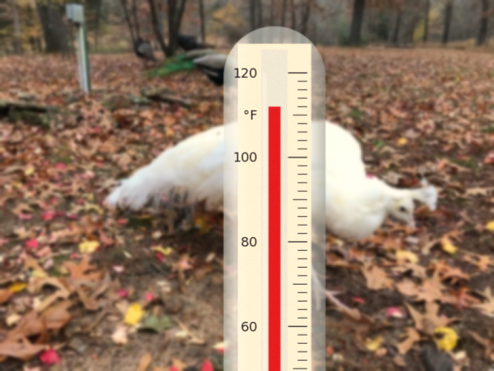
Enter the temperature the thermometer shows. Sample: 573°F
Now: 112°F
